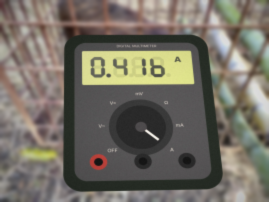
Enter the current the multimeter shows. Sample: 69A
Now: 0.416A
